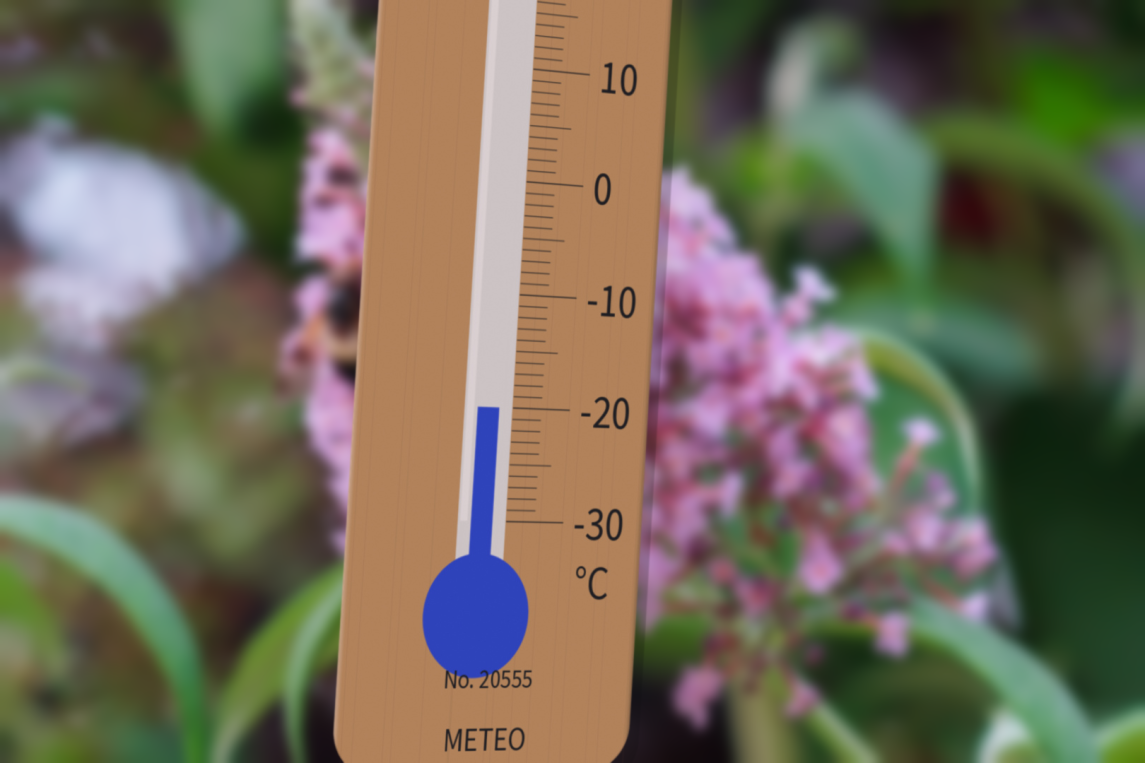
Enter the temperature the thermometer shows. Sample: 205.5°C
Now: -20°C
